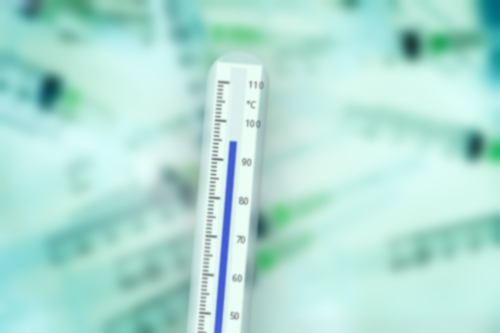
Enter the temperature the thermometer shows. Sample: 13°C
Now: 95°C
